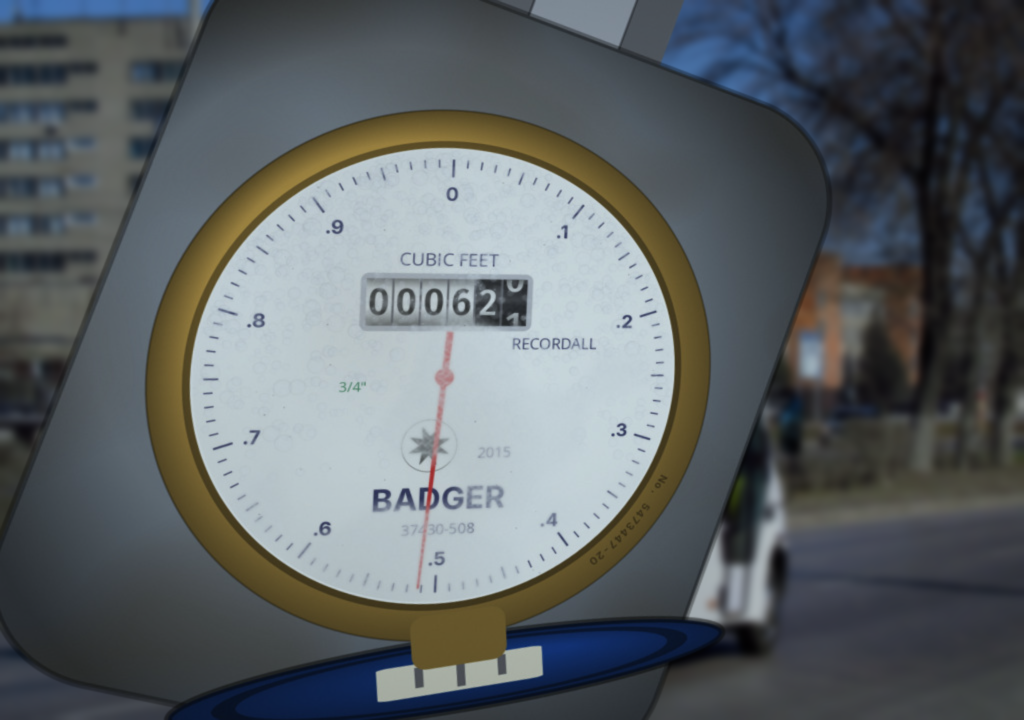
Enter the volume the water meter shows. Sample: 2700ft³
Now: 620.51ft³
